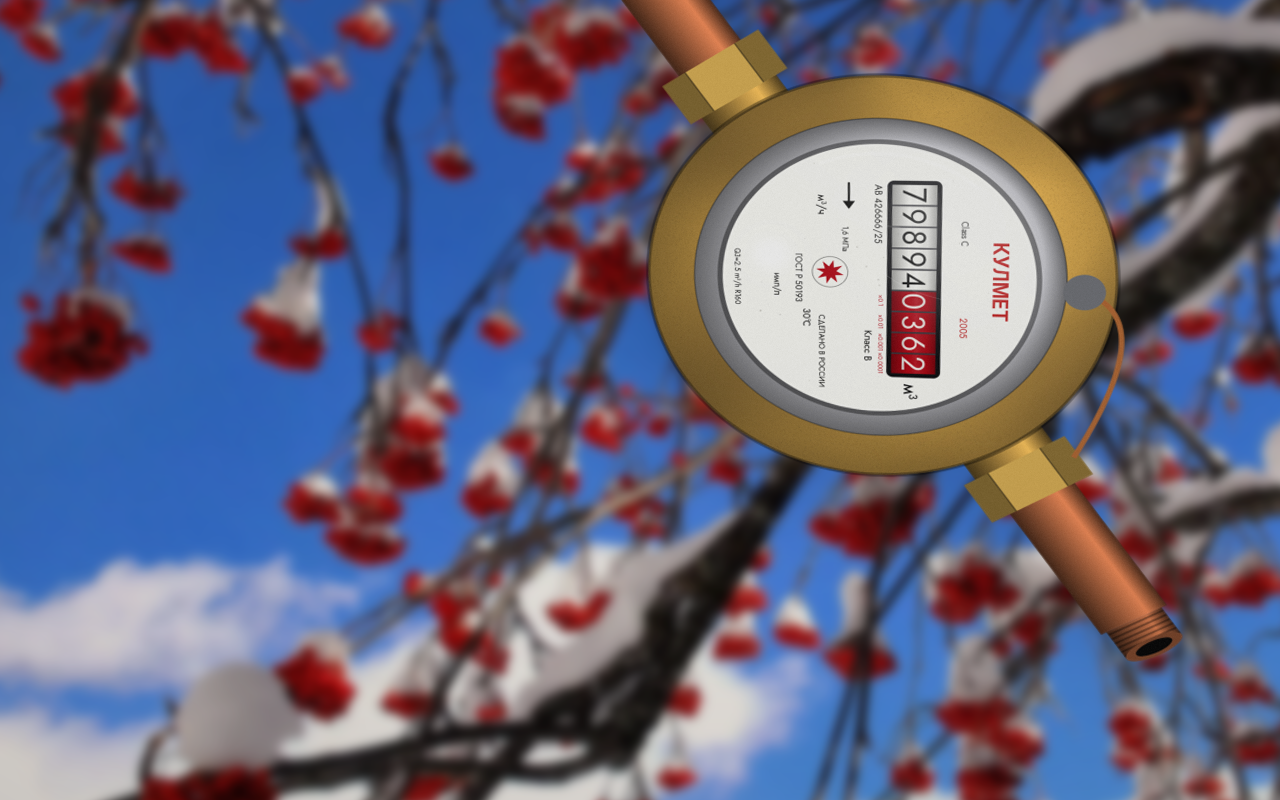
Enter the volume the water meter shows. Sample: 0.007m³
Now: 79894.0362m³
